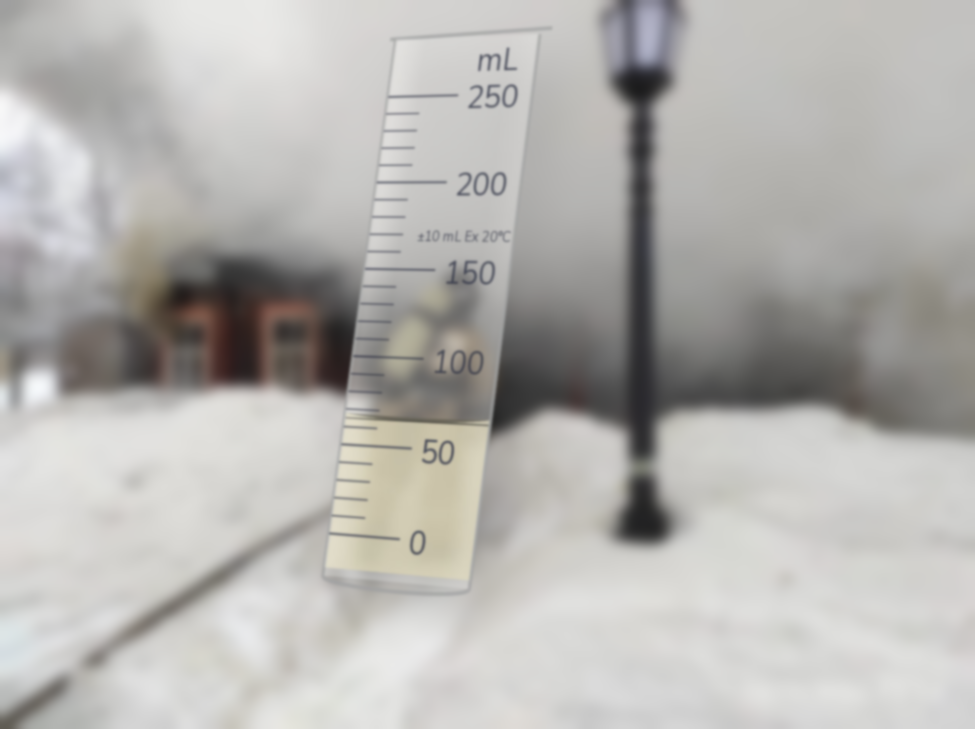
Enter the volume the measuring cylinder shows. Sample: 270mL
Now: 65mL
